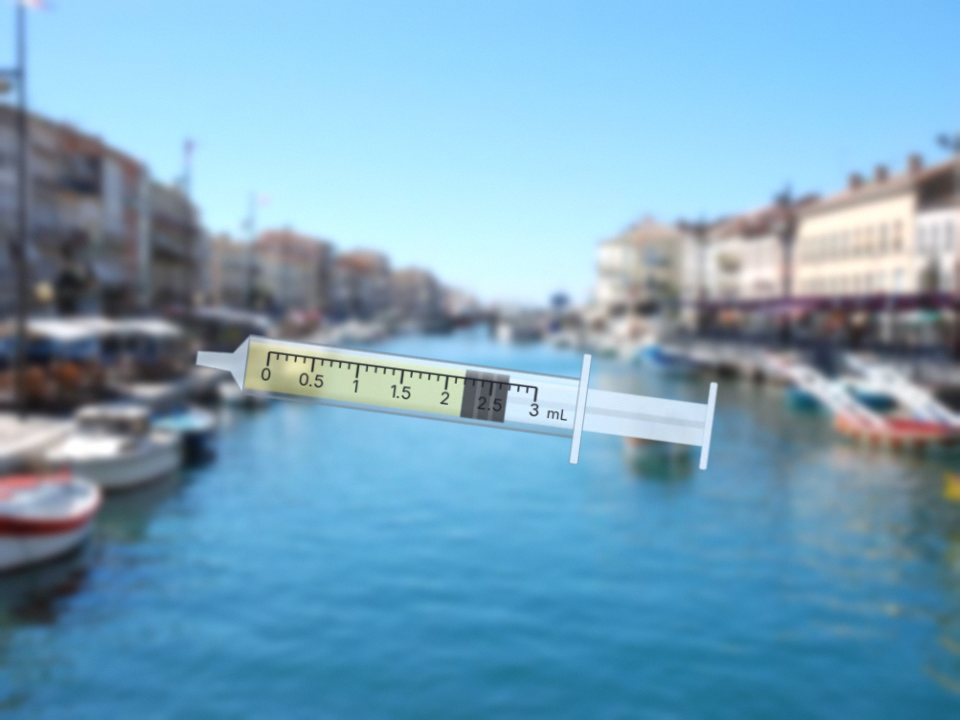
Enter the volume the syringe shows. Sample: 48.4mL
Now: 2.2mL
